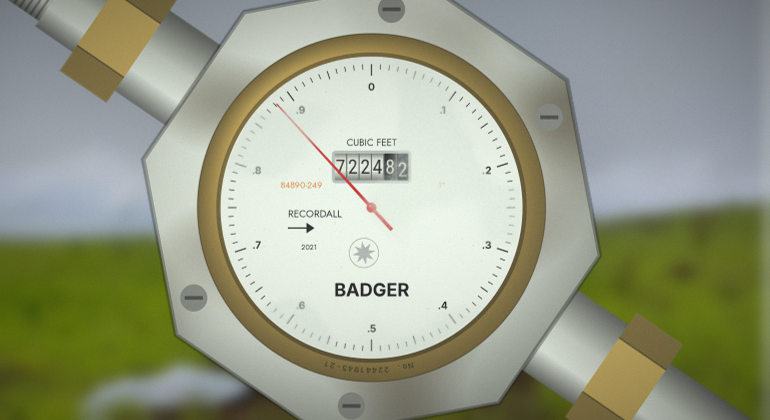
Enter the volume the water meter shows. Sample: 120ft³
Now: 722481.88ft³
